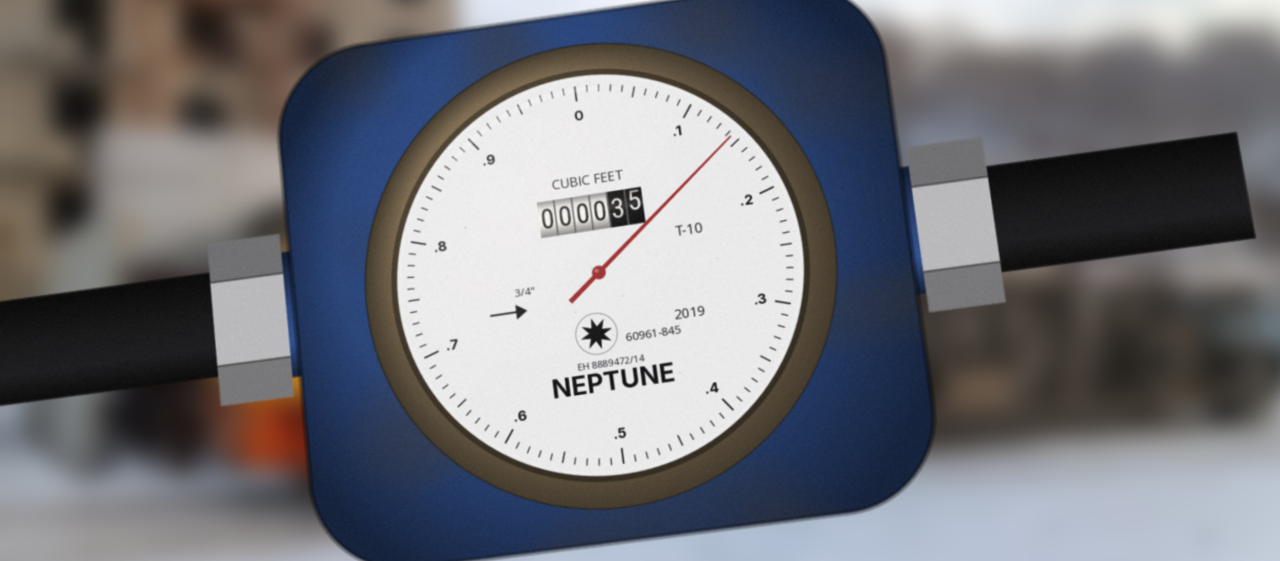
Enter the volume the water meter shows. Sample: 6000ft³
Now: 35.14ft³
